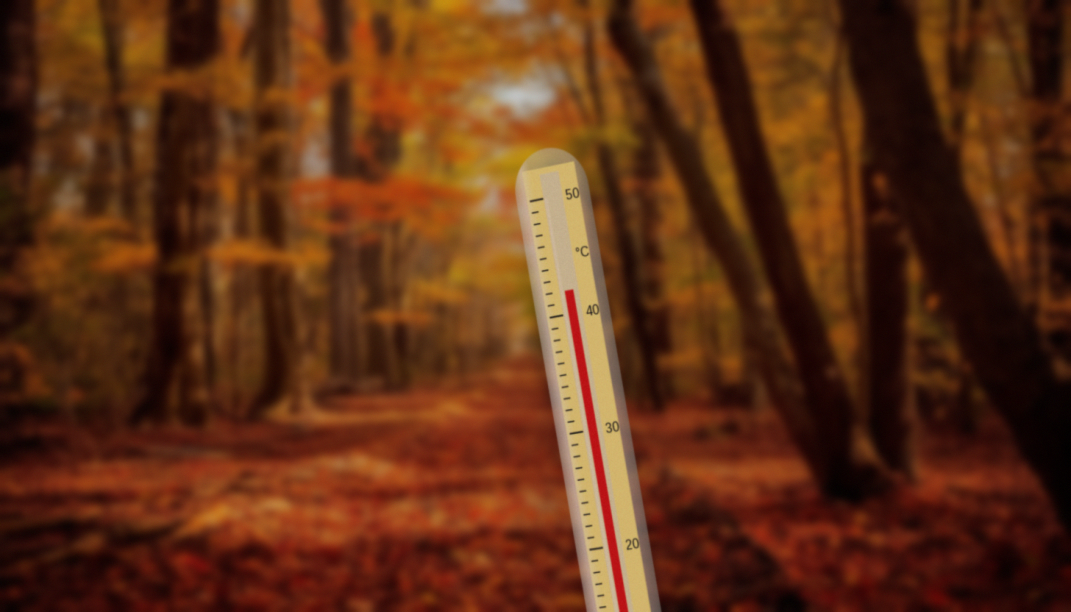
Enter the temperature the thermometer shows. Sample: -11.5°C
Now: 42°C
